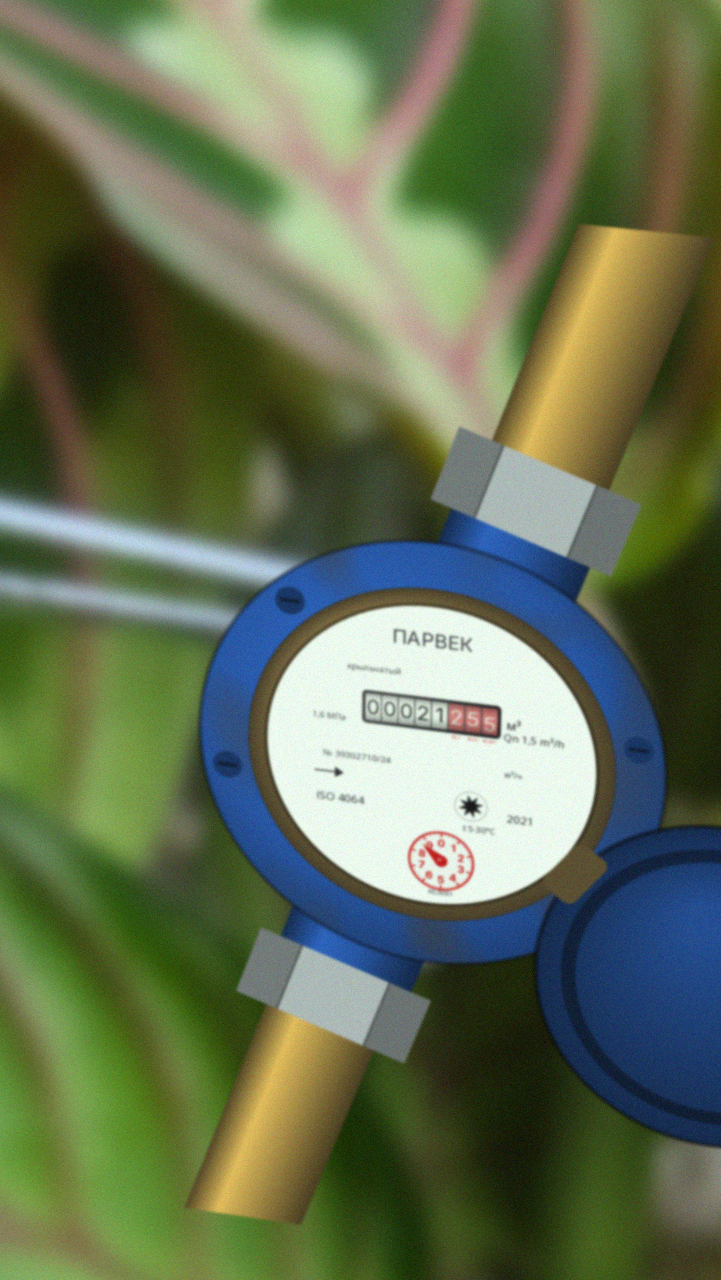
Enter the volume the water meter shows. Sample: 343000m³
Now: 21.2548m³
